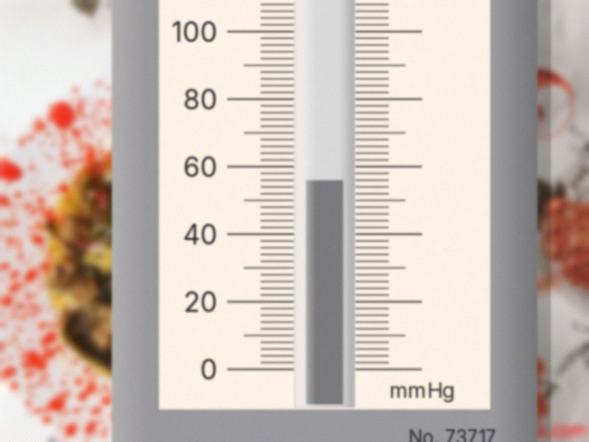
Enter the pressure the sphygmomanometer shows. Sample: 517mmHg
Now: 56mmHg
